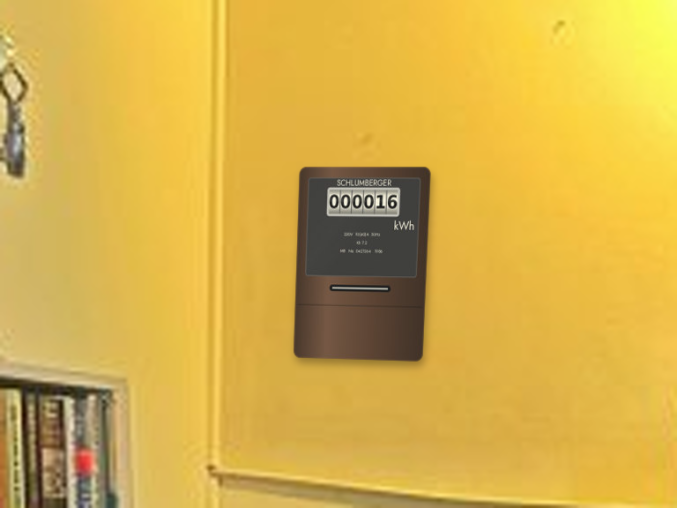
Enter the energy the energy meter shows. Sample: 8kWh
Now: 16kWh
